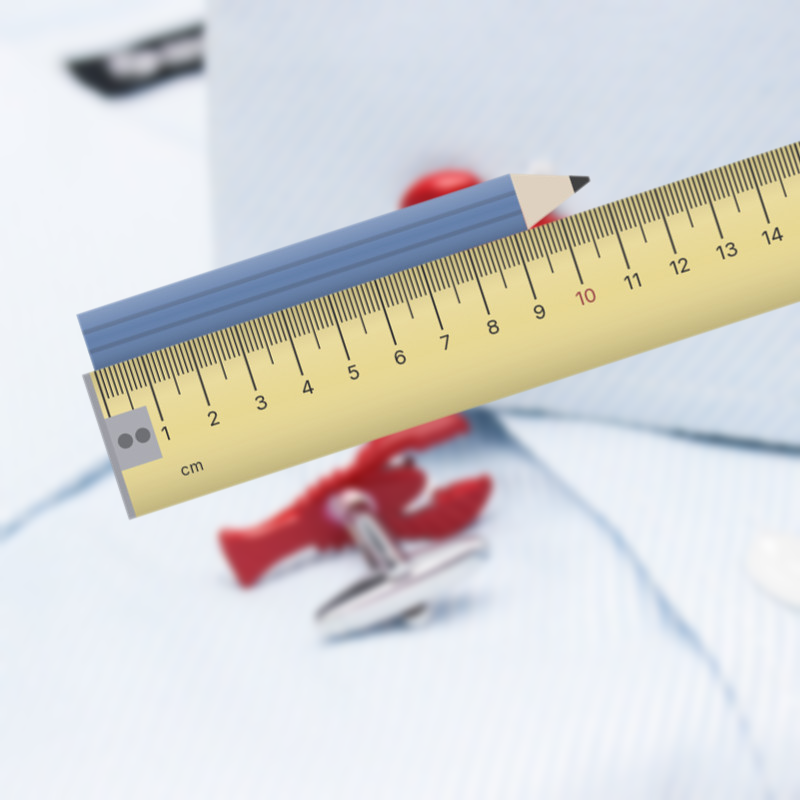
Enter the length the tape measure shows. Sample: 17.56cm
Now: 10.8cm
